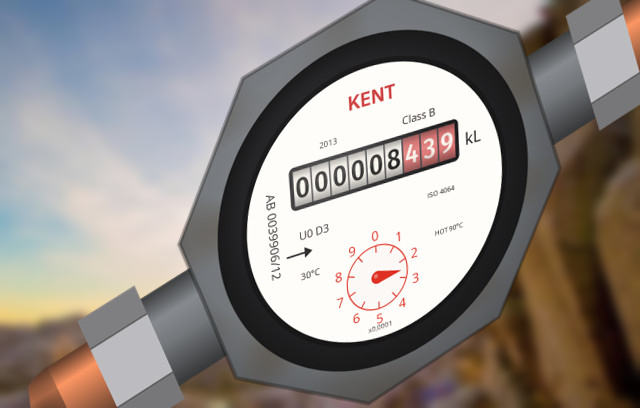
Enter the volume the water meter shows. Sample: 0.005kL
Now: 8.4392kL
